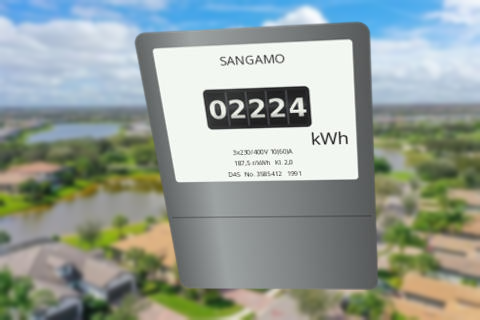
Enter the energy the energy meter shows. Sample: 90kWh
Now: 2224kWh
